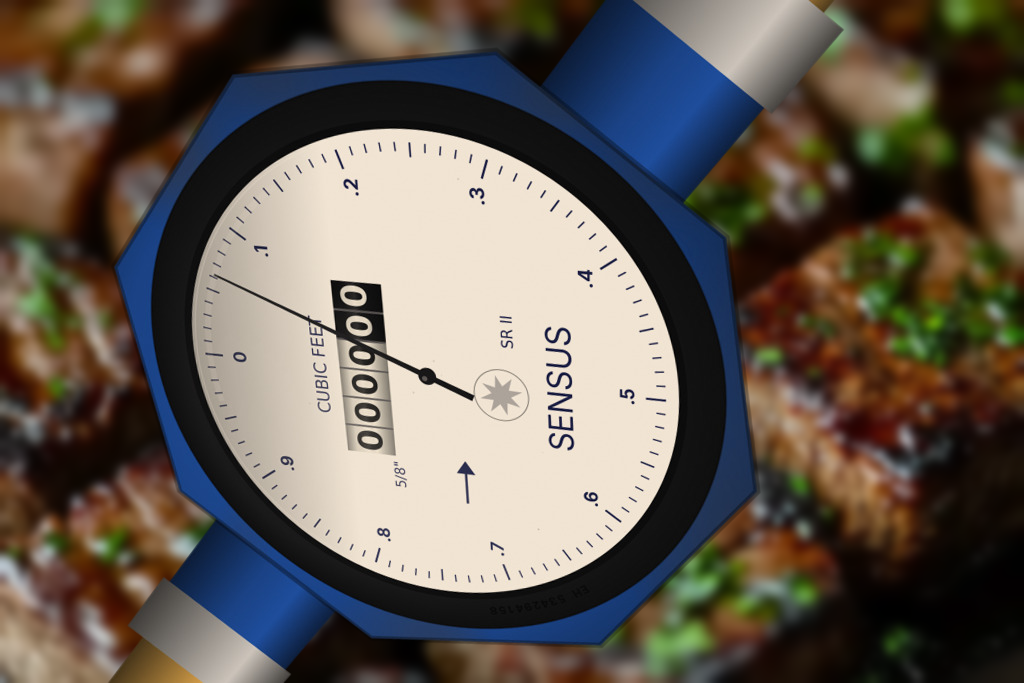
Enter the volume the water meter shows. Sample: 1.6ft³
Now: 0.06ft³
